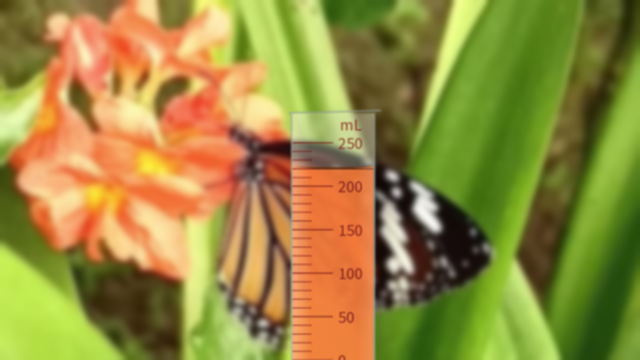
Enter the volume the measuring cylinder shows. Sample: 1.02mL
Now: 220mL
